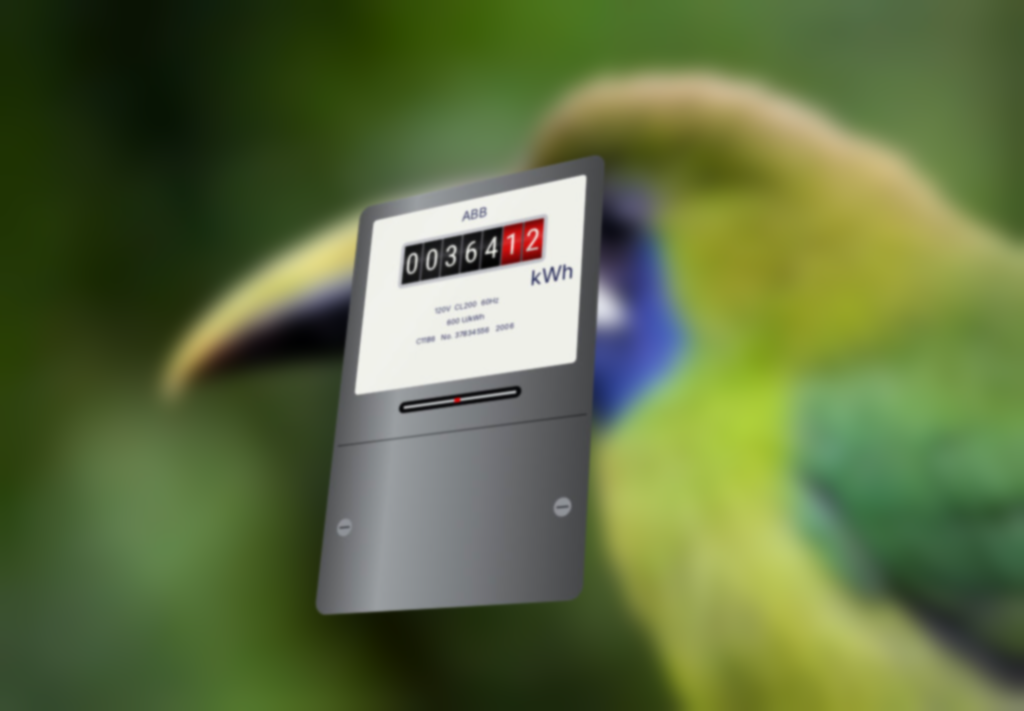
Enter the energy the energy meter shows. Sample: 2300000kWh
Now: 364.12kWh
